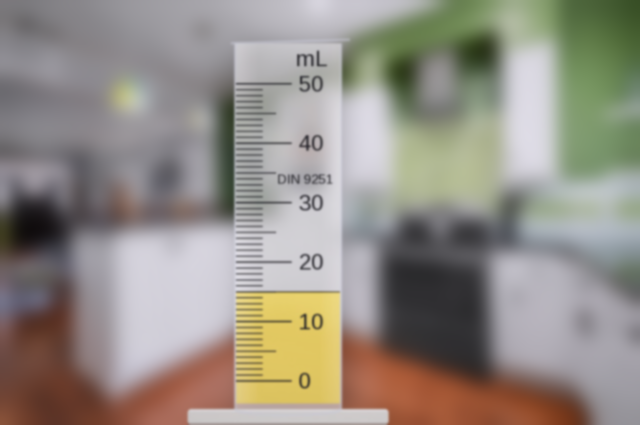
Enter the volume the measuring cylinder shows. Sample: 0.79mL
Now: 15mL
